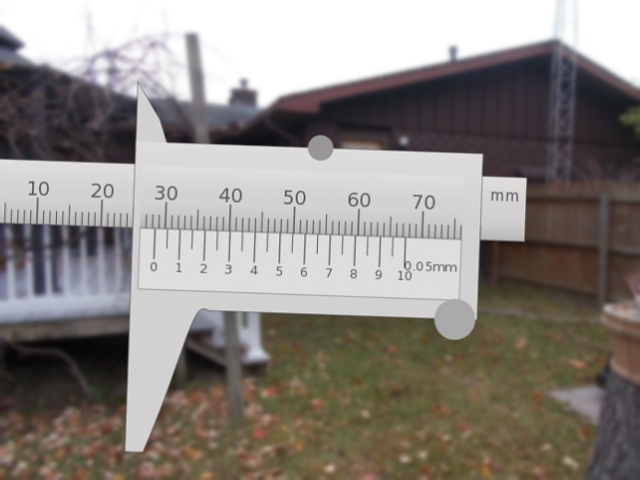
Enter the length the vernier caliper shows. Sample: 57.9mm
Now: 28.4mm
